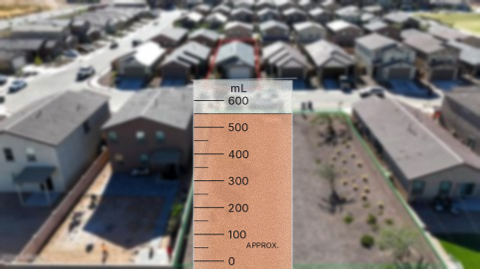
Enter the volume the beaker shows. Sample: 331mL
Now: 550mL
